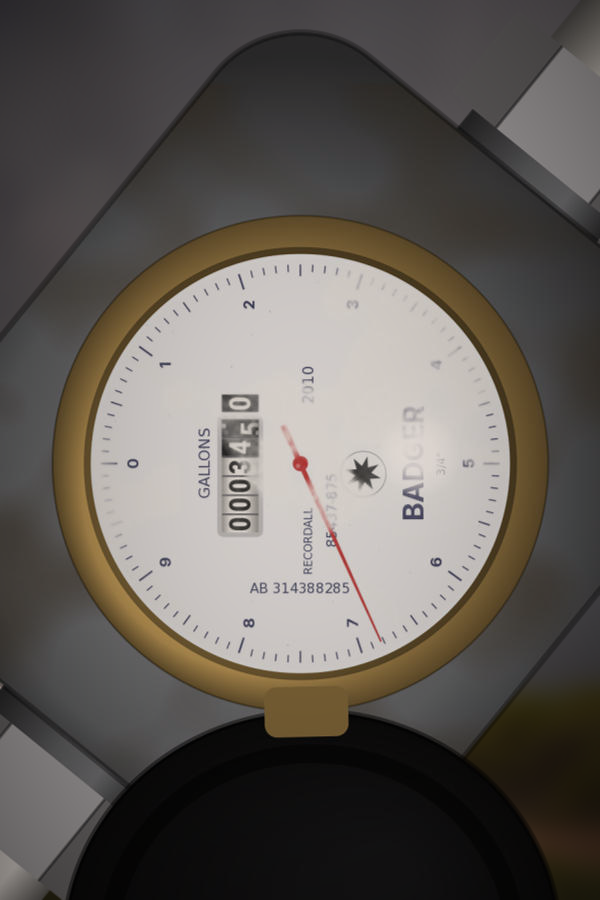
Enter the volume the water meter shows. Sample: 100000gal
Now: 3446.8gal
